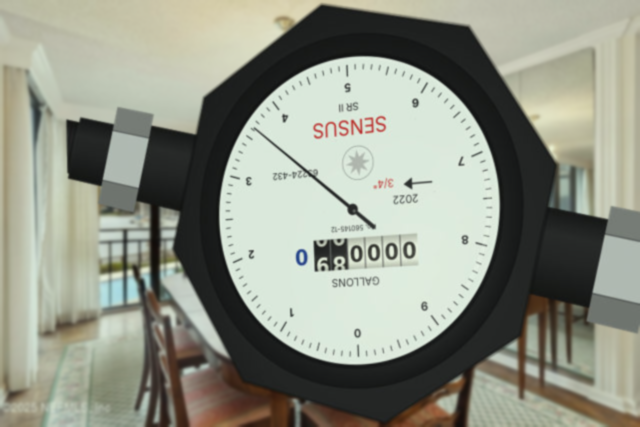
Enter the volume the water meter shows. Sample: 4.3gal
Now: 893.6gal
